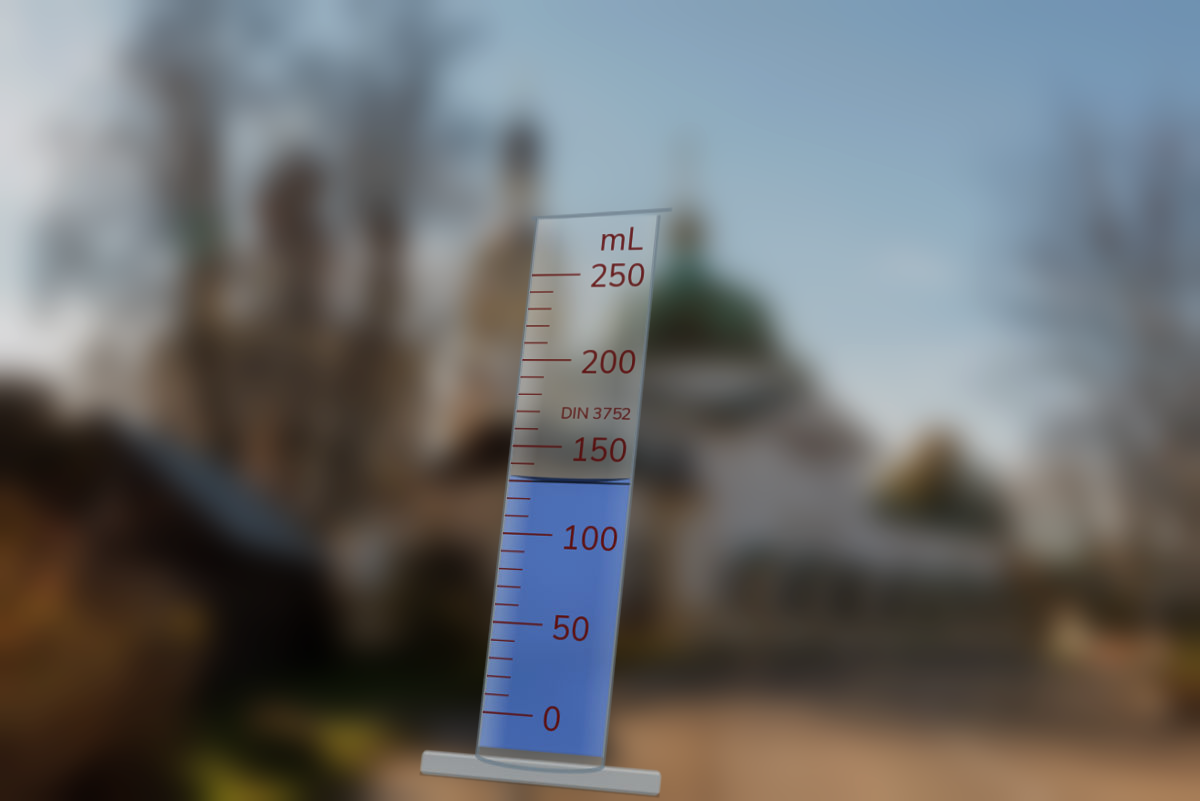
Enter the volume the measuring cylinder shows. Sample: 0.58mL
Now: 130mL
